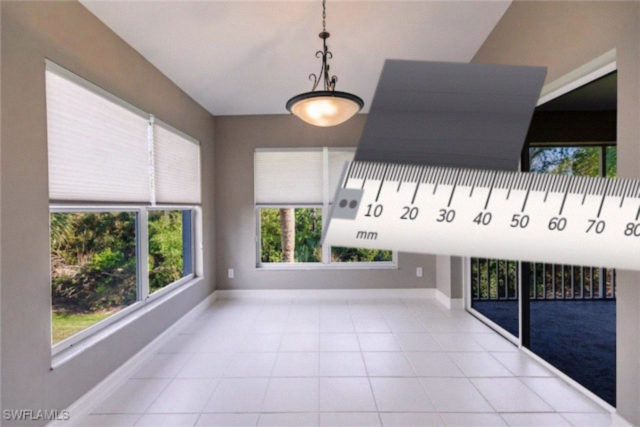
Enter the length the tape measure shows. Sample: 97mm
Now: 45mm
